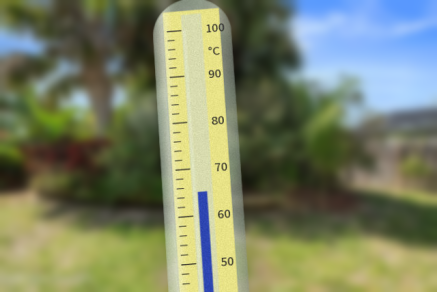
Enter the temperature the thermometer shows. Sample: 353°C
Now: 65°C
